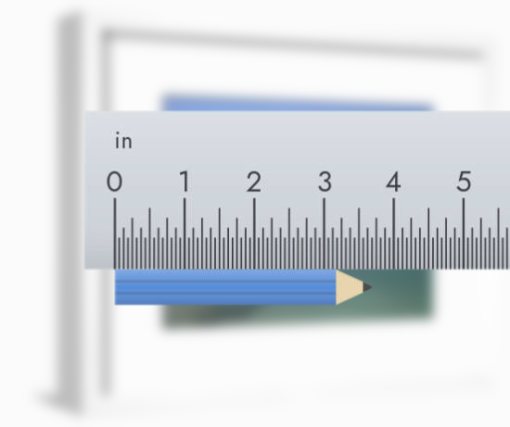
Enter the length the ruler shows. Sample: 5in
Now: 3.6875in
